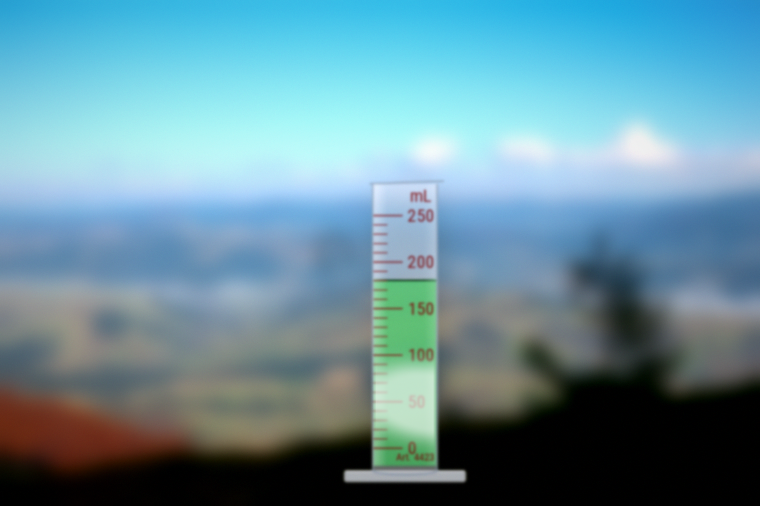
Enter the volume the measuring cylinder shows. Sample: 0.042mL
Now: 180mL
